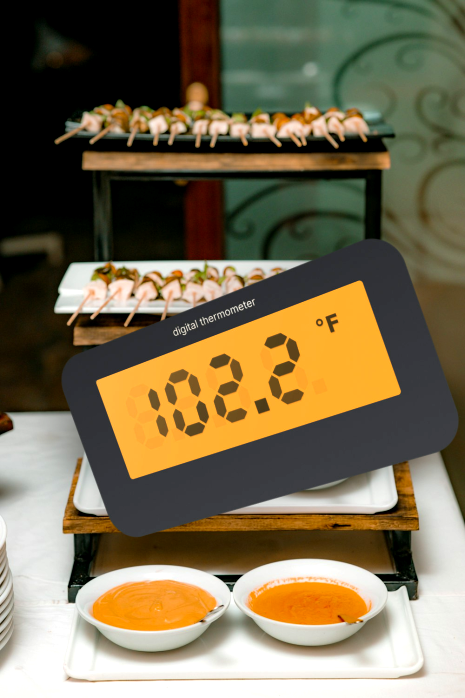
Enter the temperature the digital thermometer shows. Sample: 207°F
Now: 102.2°F
